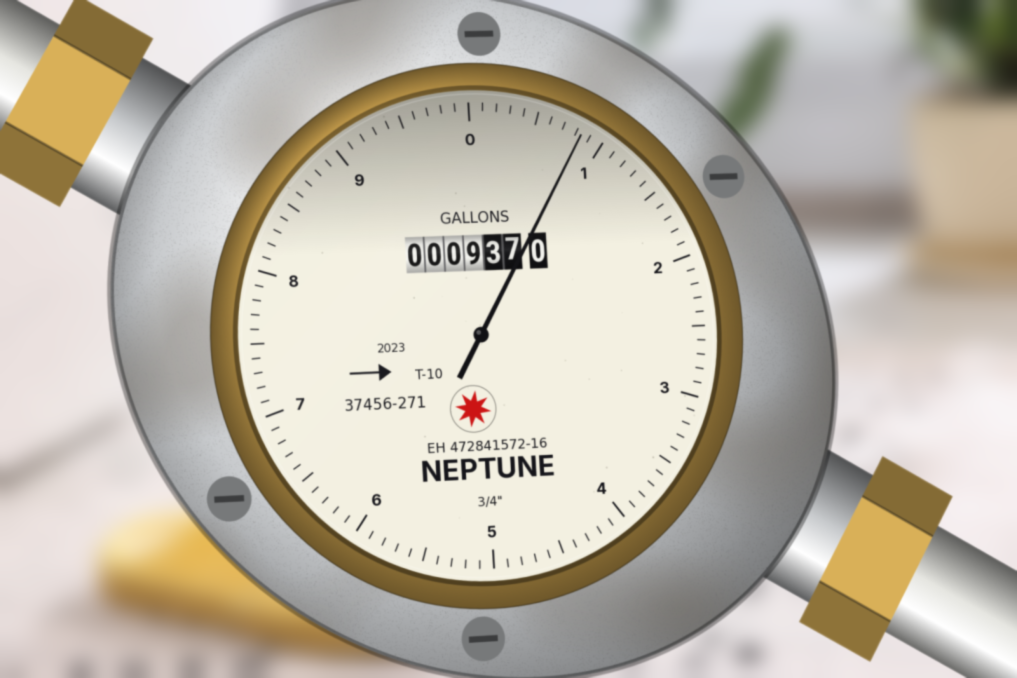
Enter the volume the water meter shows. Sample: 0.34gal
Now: 9370.8gal
